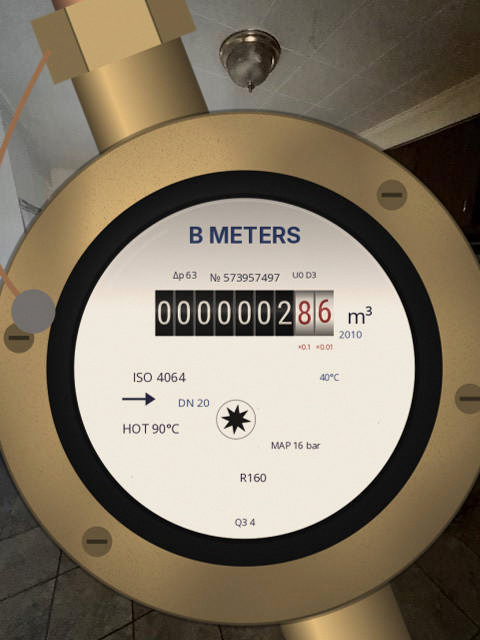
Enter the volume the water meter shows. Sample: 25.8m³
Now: 2.86m³
